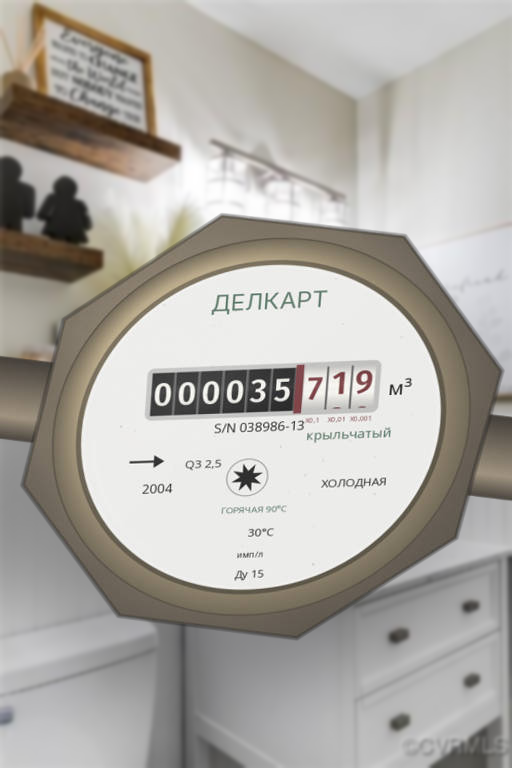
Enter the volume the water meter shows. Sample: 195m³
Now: 35.719m³
